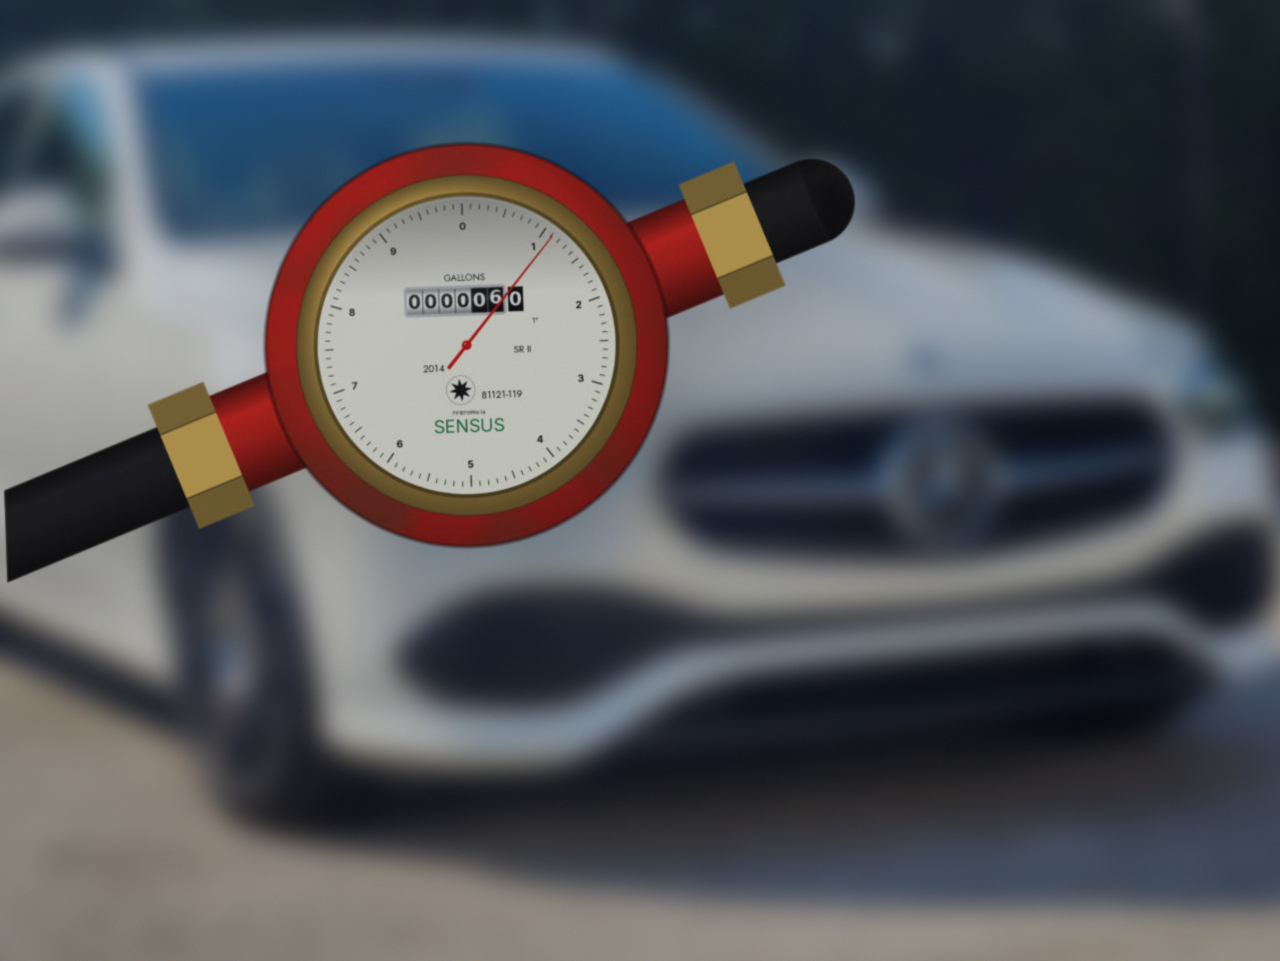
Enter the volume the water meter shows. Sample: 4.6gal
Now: 61.1gal
